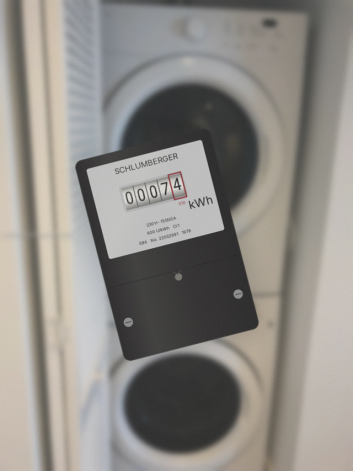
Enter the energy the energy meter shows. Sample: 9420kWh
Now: 7.4kWh
